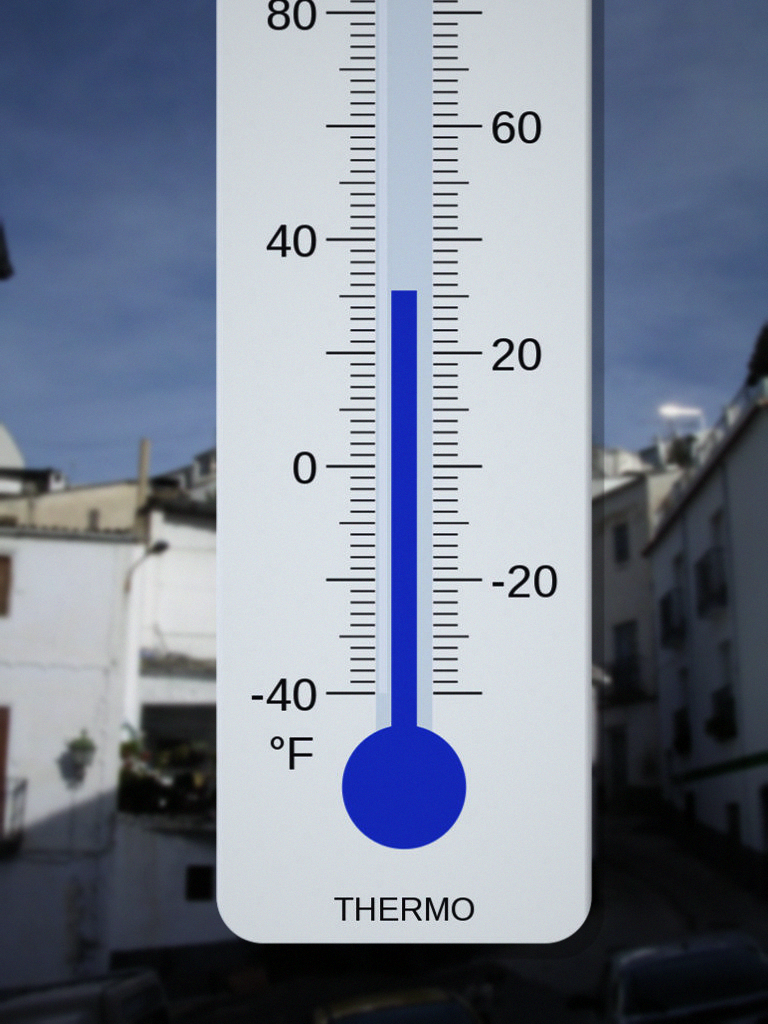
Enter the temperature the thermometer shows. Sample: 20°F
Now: 31°F
